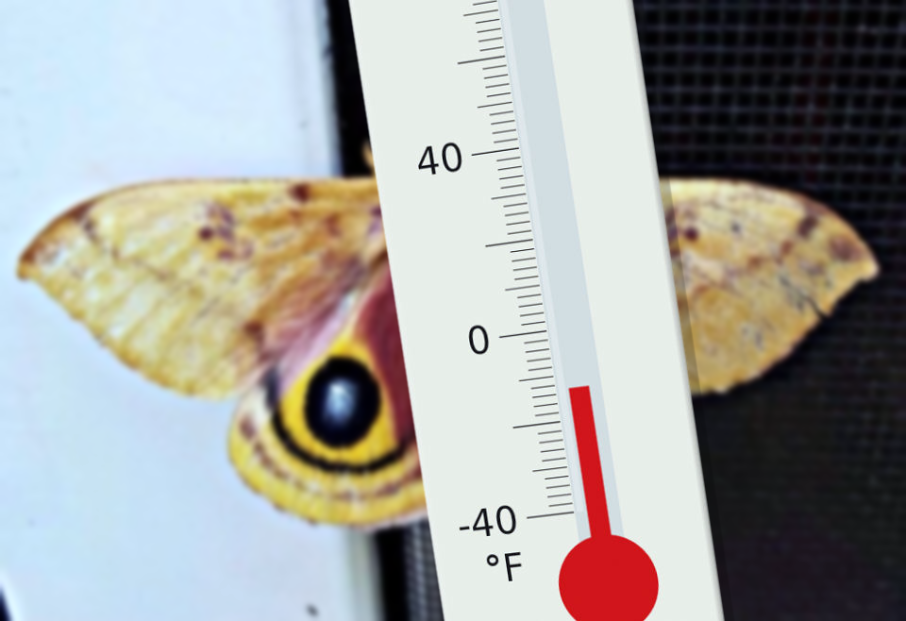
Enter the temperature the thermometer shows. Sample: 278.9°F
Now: -13°F
